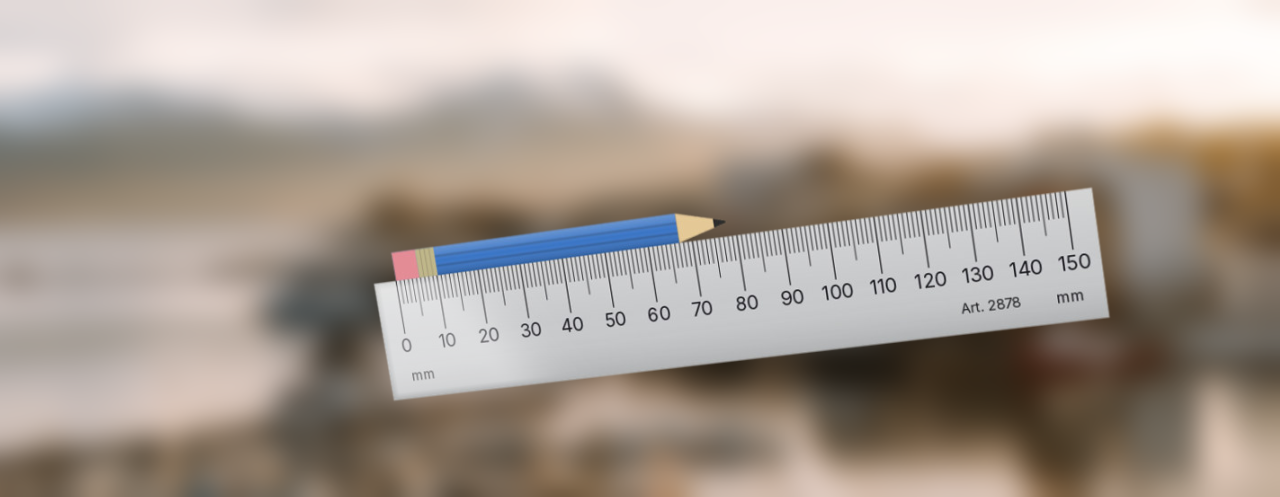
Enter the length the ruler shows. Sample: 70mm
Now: 78mm
